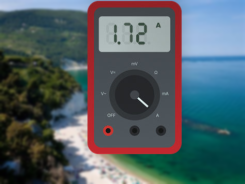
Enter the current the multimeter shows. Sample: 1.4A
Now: 1.72A
